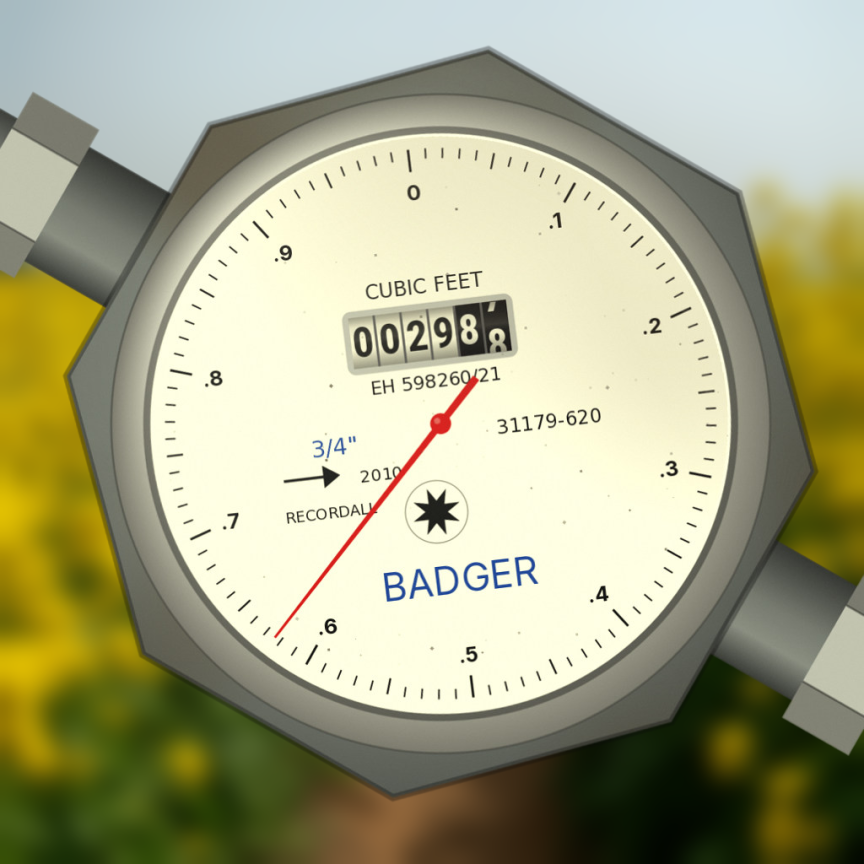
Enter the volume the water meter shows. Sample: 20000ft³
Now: 2987.62ft³
